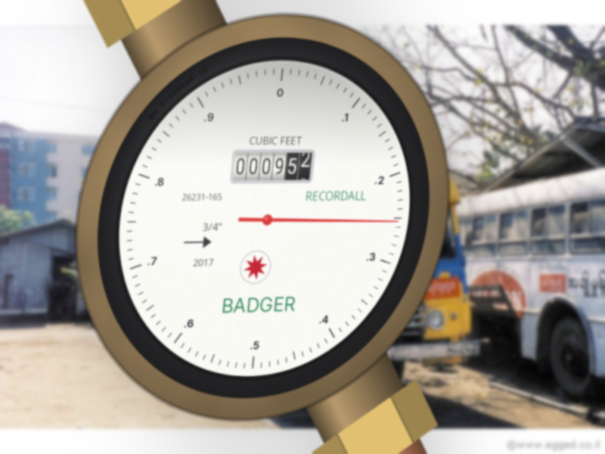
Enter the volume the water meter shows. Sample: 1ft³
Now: 952.25ft³
